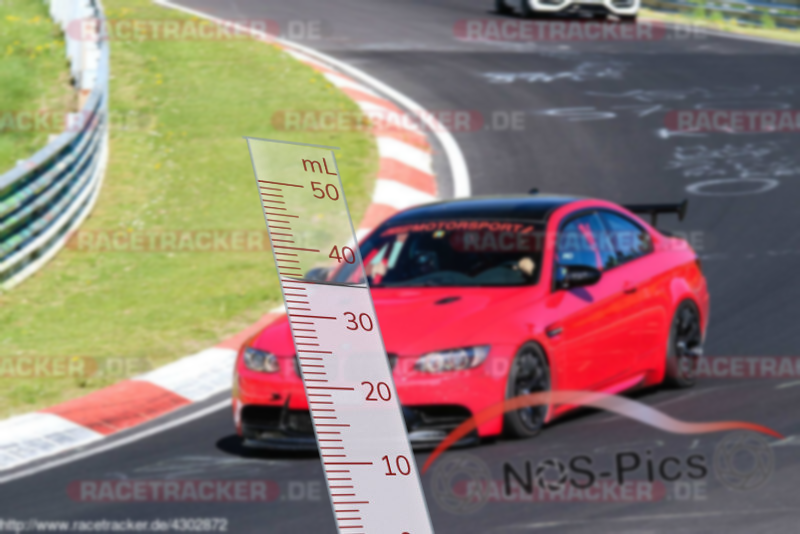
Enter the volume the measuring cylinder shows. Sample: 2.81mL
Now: 35mL
